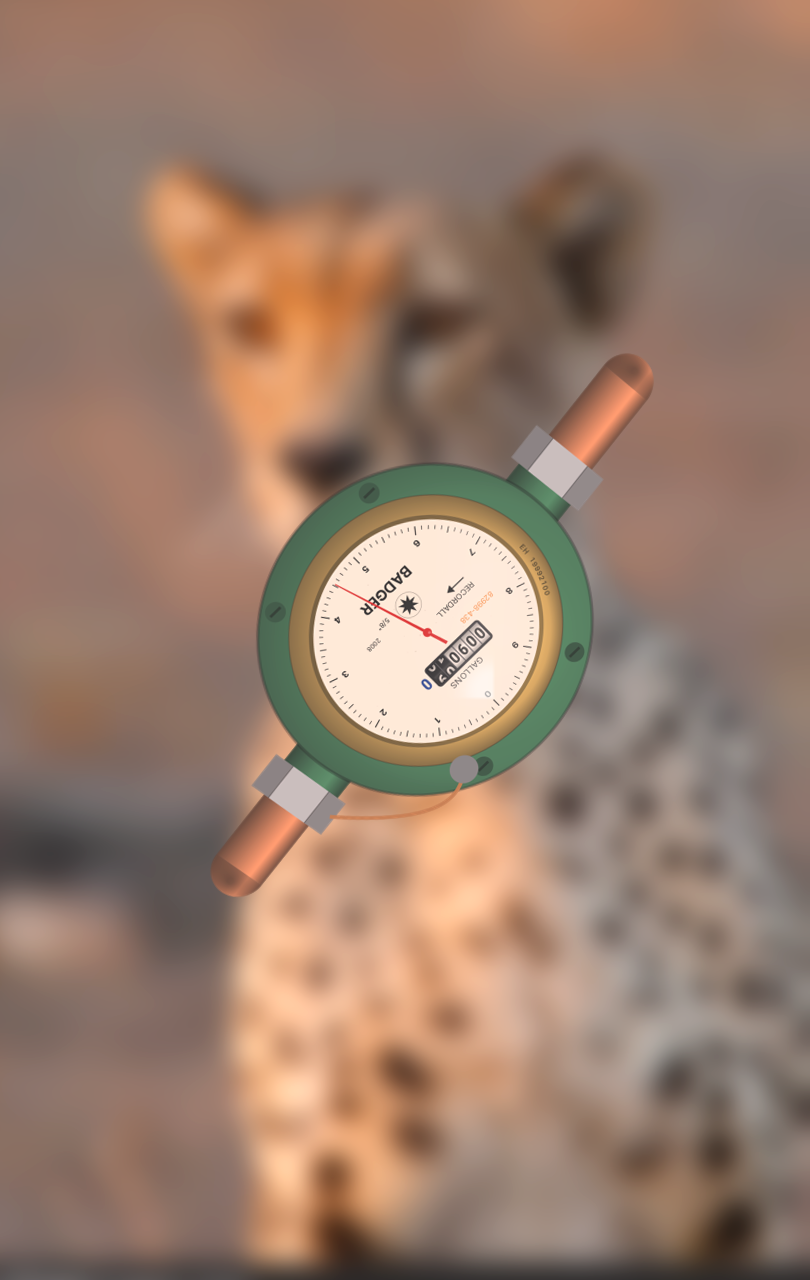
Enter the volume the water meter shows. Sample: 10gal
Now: 90094.5gal
